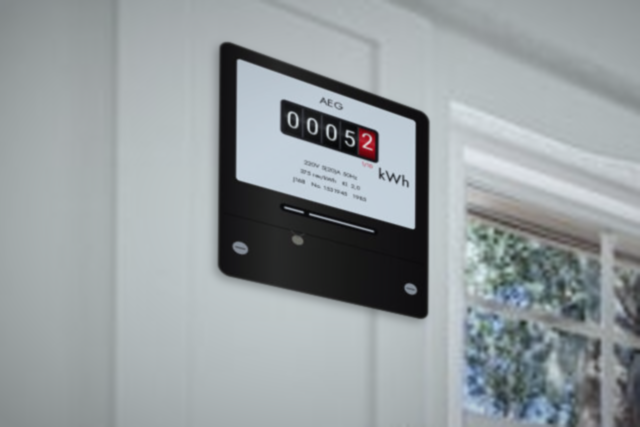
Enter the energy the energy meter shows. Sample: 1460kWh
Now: 5.2kWh
